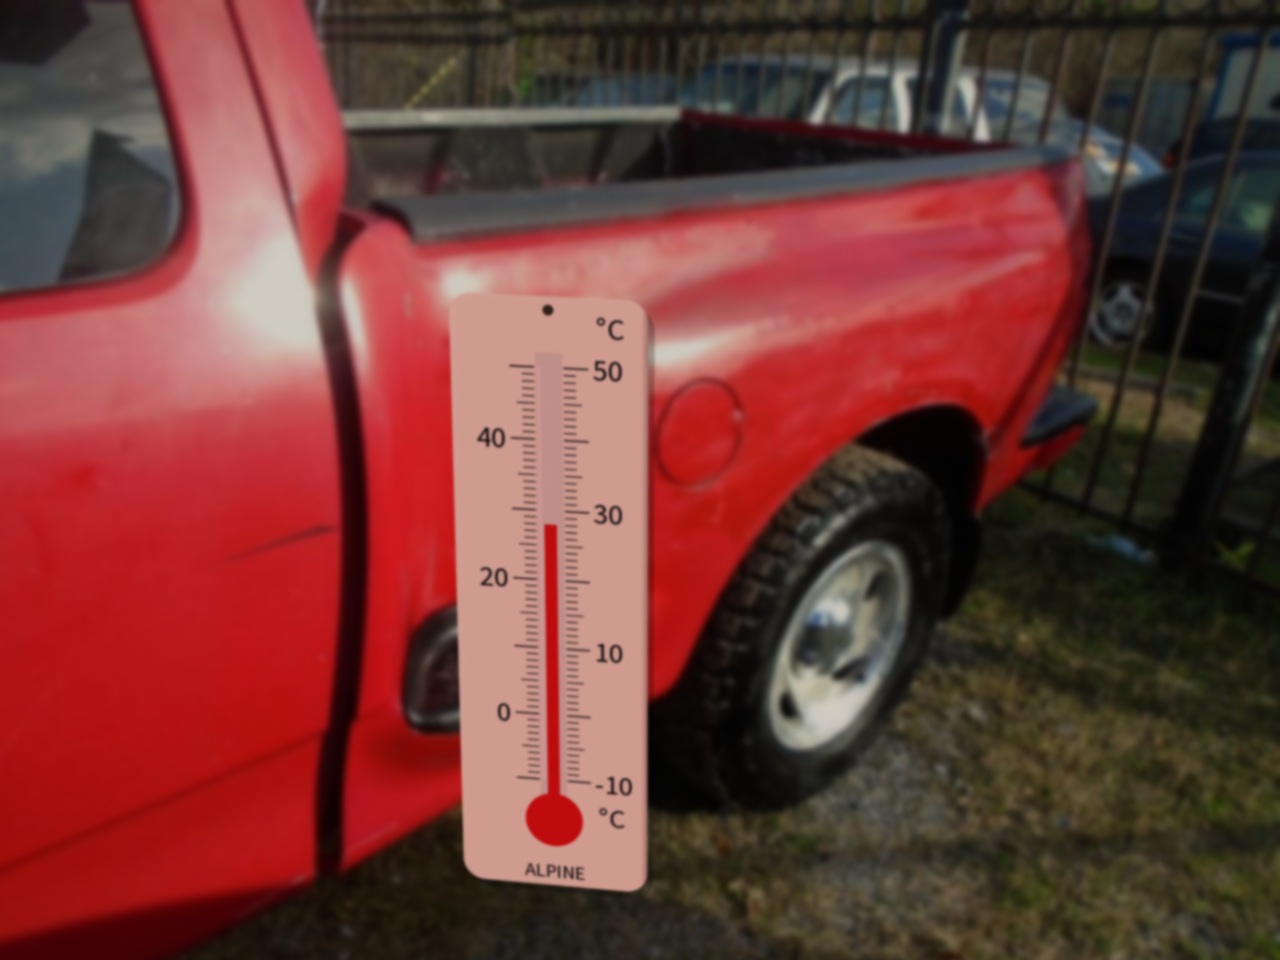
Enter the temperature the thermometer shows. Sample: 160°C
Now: 28°C
